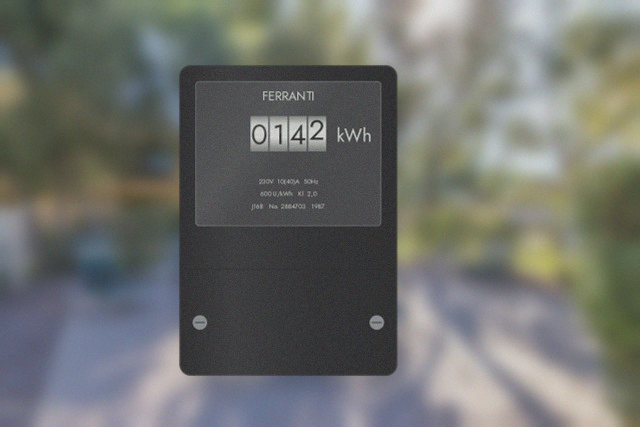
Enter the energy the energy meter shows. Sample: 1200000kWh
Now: 142kWh
